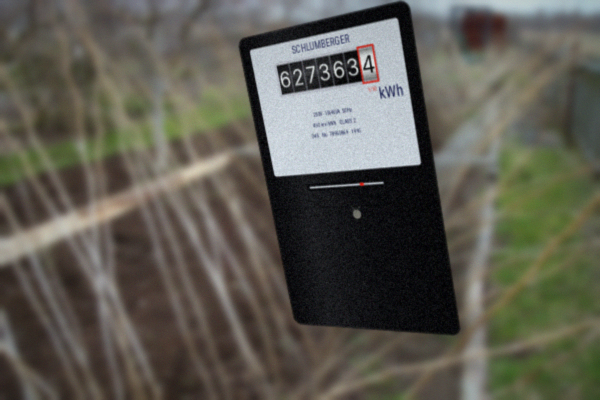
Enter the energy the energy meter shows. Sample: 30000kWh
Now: 627363.4kWh
